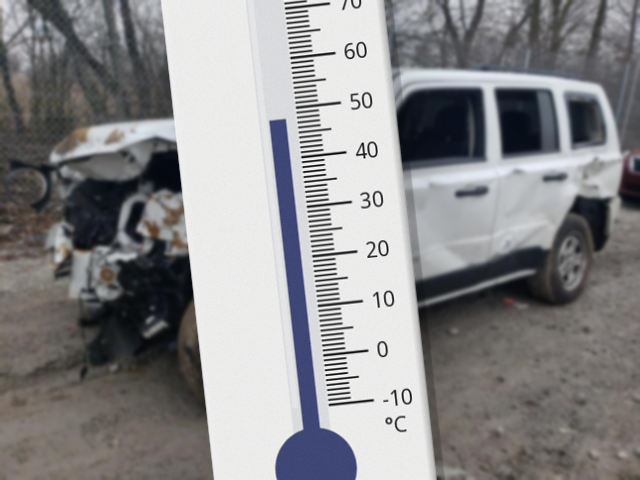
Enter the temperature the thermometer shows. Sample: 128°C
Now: 48°C
